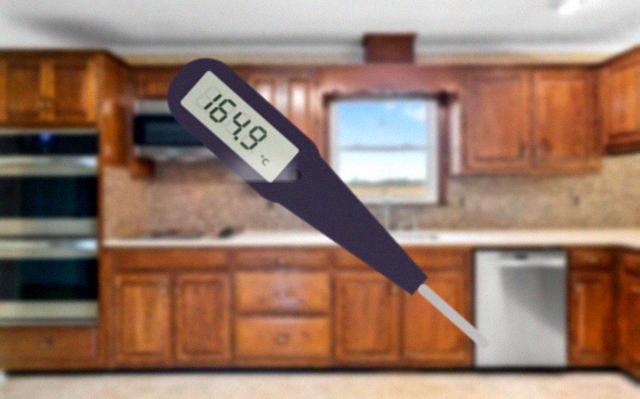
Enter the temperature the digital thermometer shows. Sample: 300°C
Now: 164.9°C
